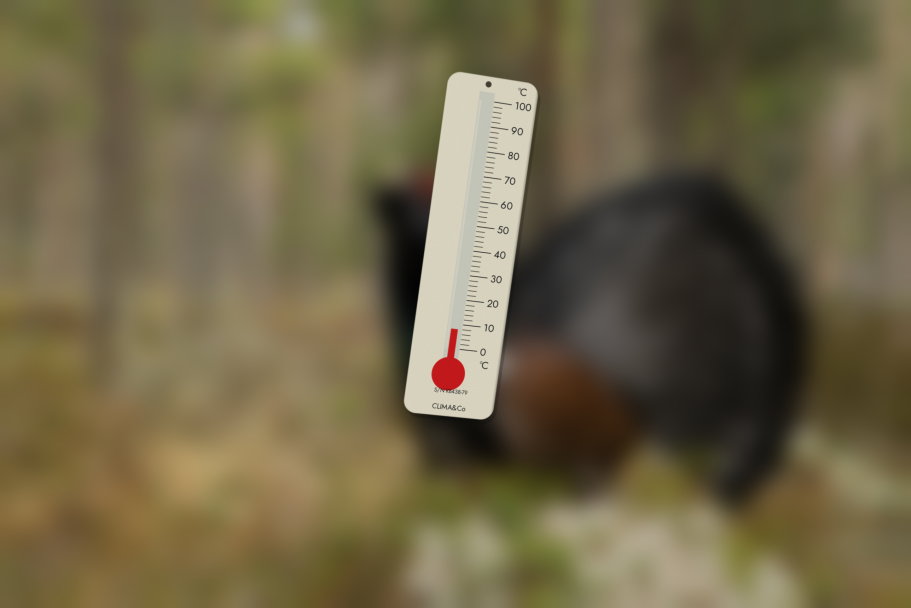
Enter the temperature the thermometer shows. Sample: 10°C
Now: 8°C
